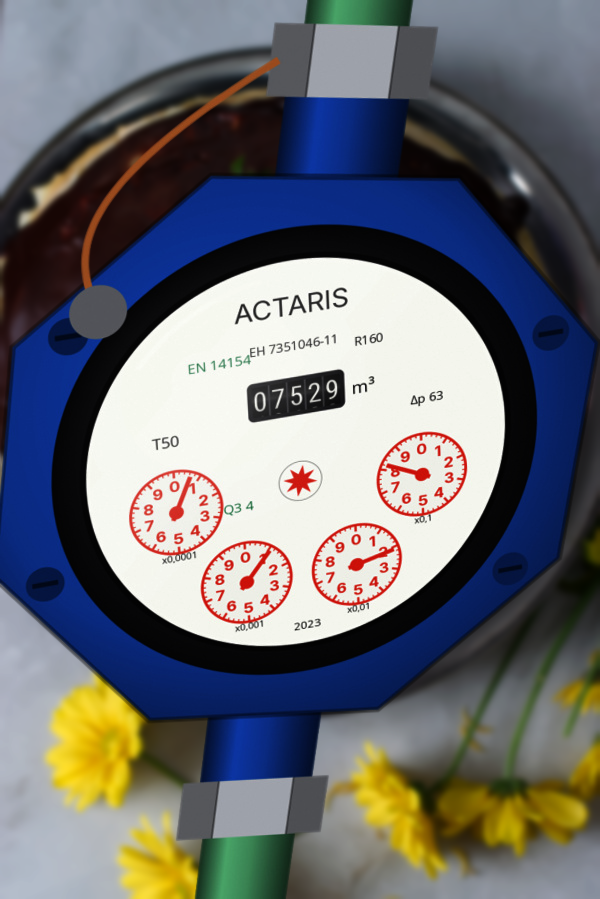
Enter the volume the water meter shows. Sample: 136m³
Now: 7529.8210m³
